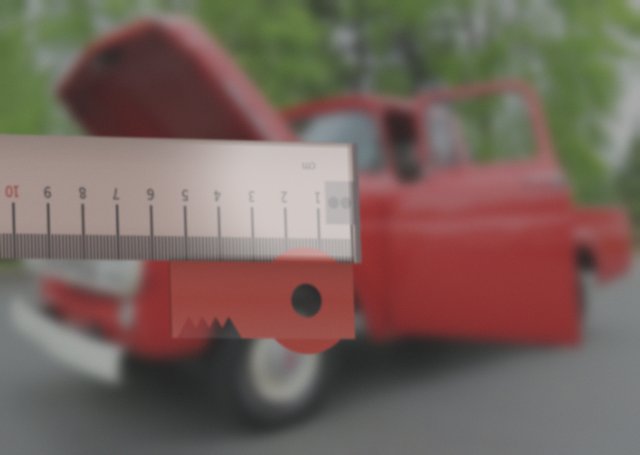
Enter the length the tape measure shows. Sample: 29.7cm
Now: 5.5cm
